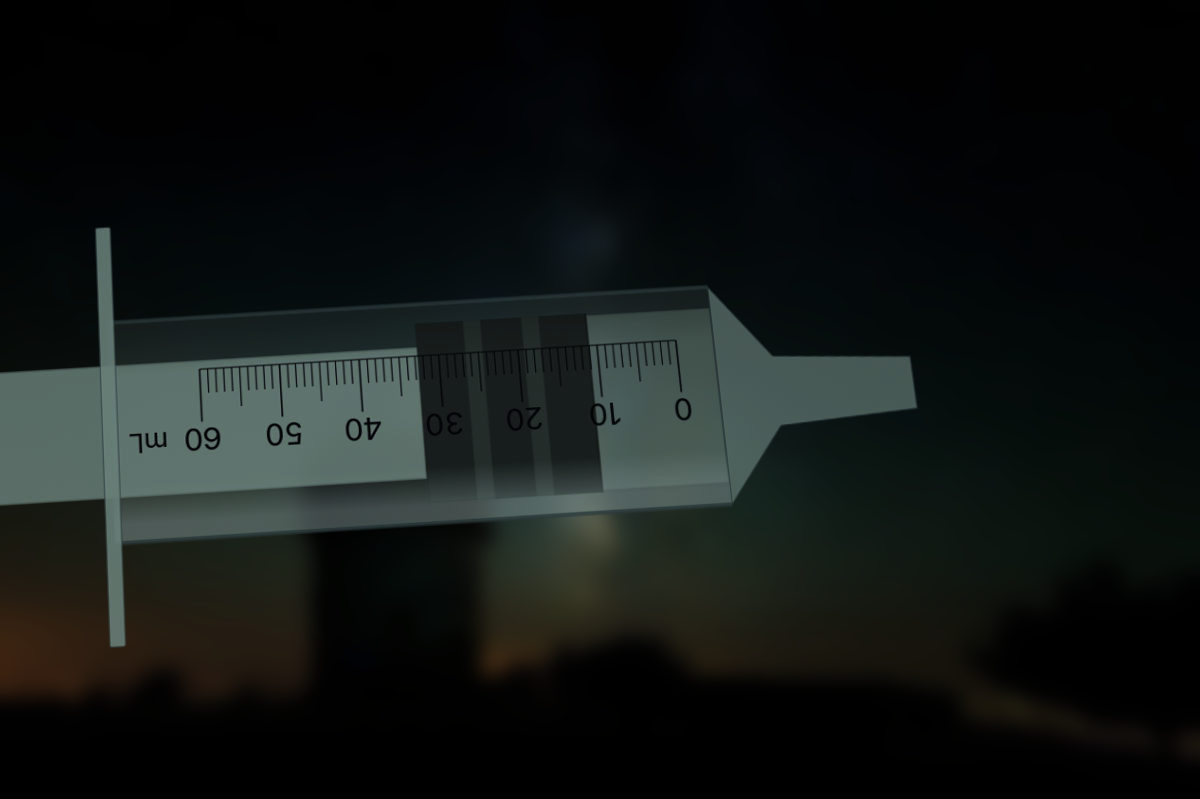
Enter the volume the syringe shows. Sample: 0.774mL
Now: 11mL
